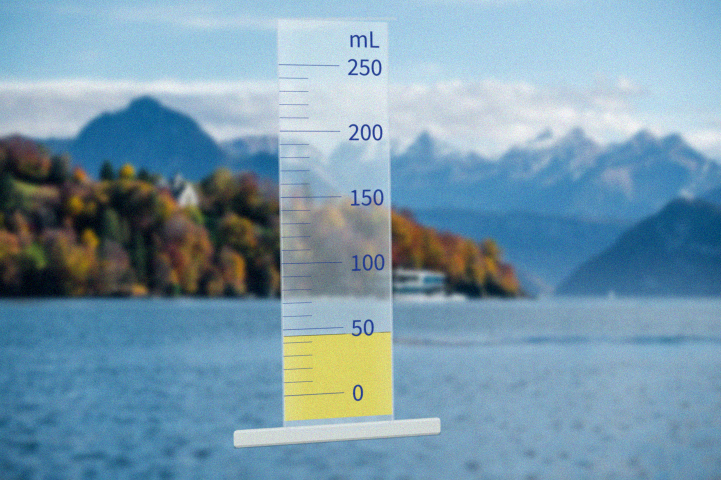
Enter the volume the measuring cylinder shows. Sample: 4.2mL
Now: 45mL
